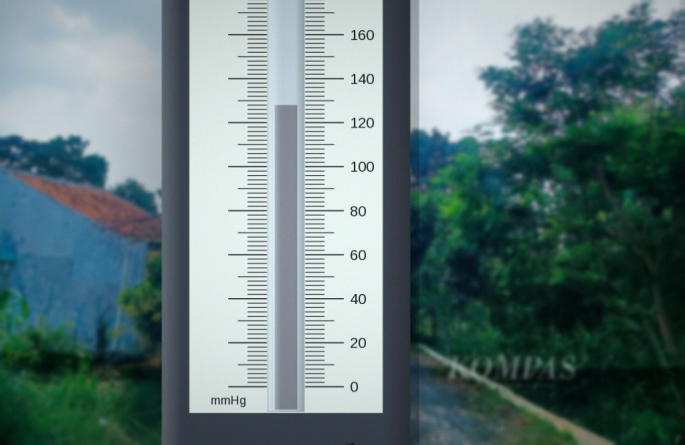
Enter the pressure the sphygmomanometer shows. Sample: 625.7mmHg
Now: 128mmHg
